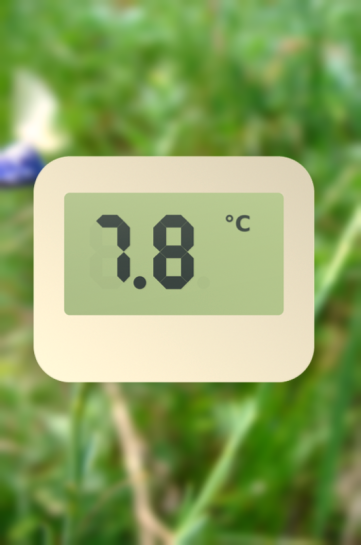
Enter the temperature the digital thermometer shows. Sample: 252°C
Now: 7.8°C
